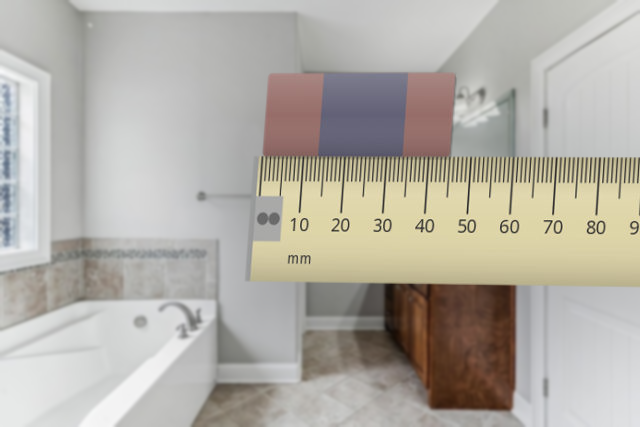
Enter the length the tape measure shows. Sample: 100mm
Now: 45mm
